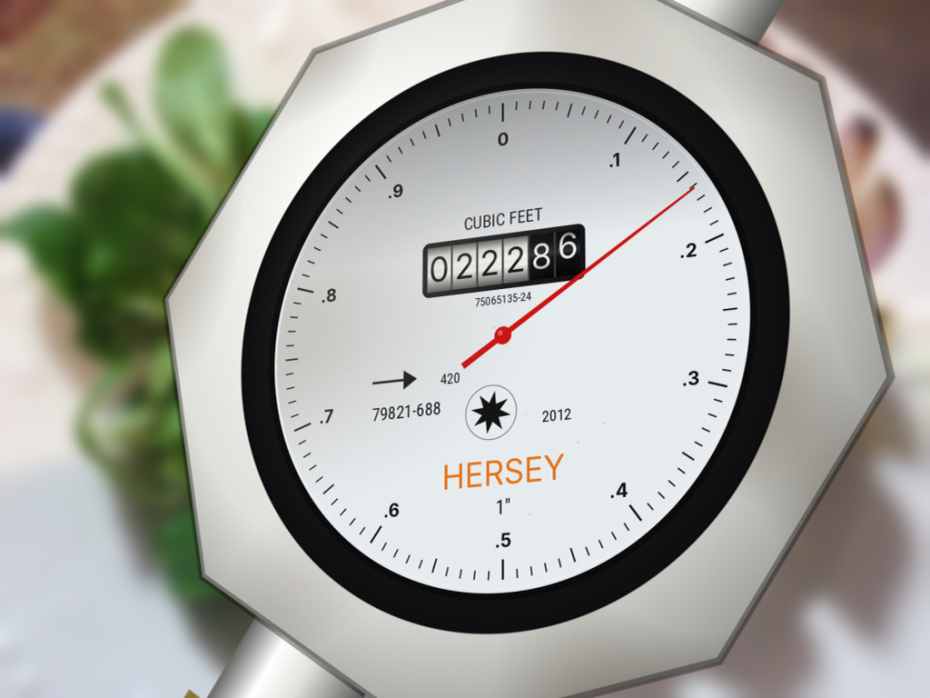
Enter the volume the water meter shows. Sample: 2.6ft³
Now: 22286.16ft³
